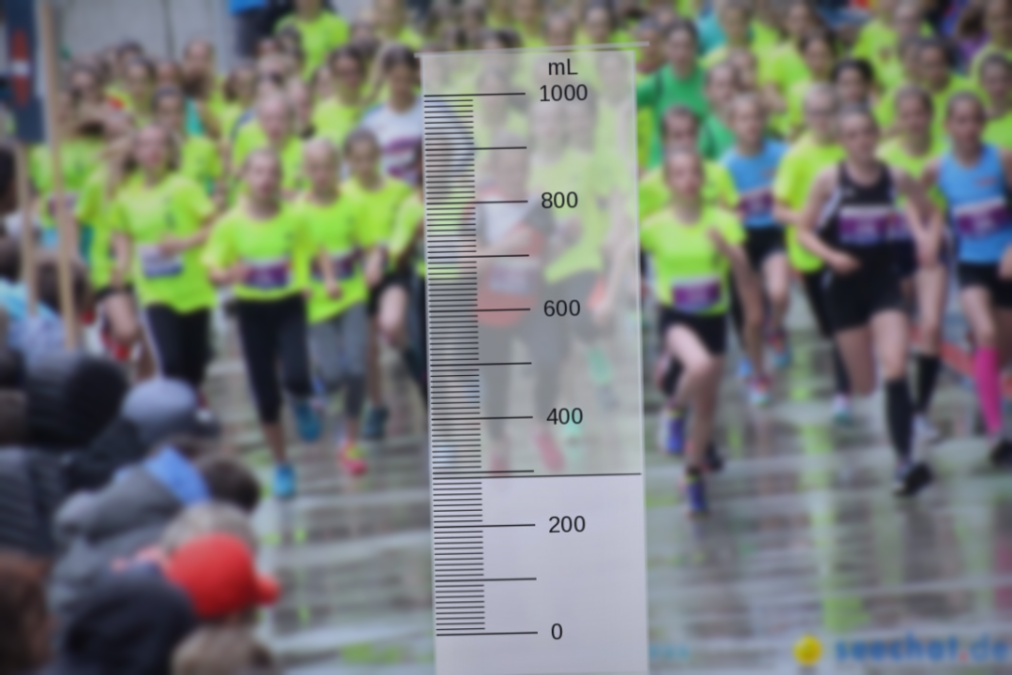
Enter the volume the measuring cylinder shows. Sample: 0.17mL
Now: 290mL
